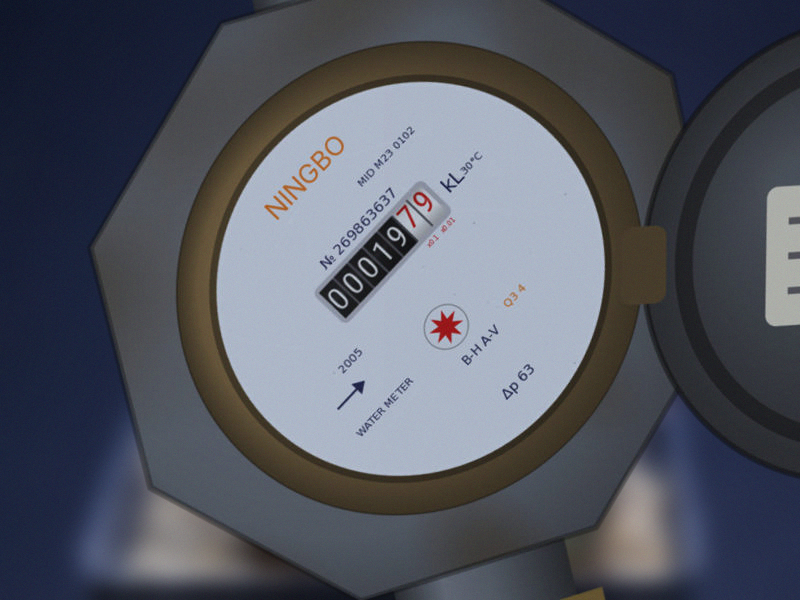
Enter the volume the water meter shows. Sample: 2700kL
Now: 19.79kL
